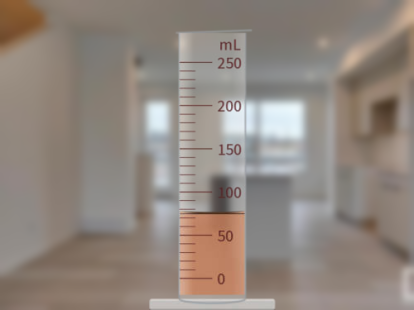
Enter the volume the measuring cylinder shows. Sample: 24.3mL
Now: 75mL
